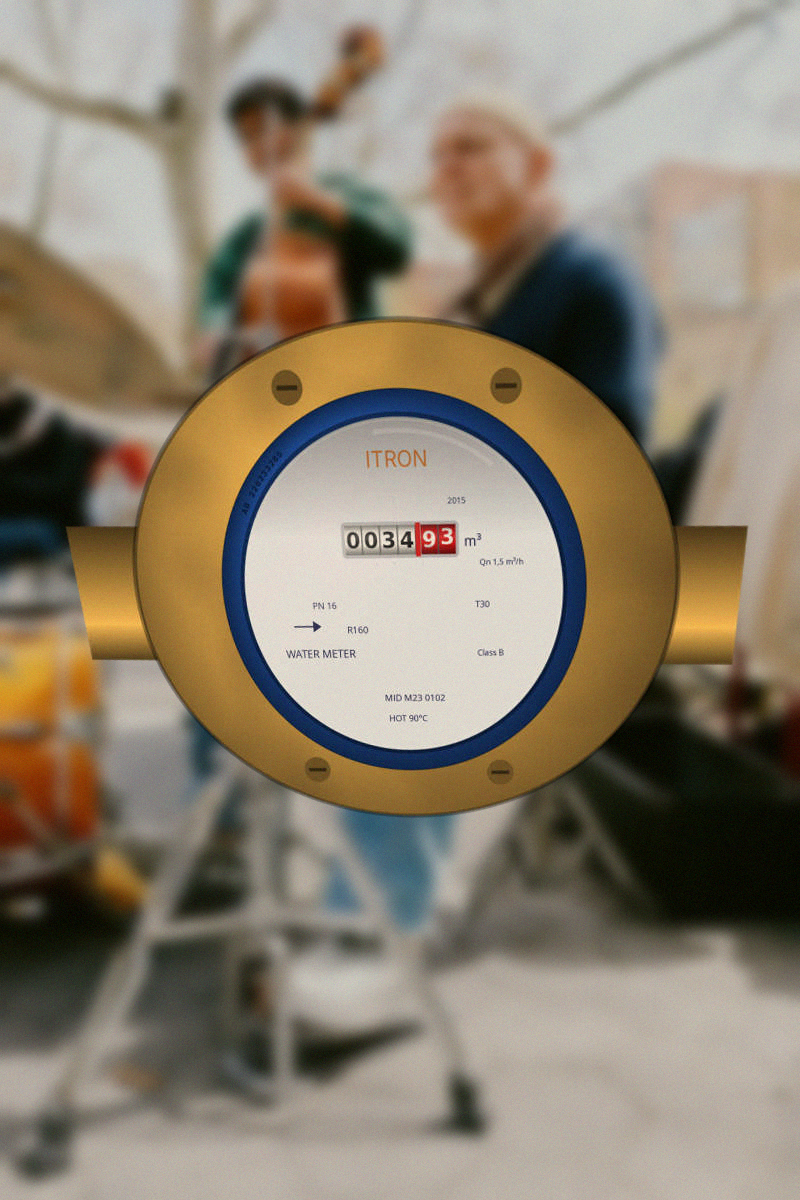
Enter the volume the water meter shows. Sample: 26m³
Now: 34.93m³
